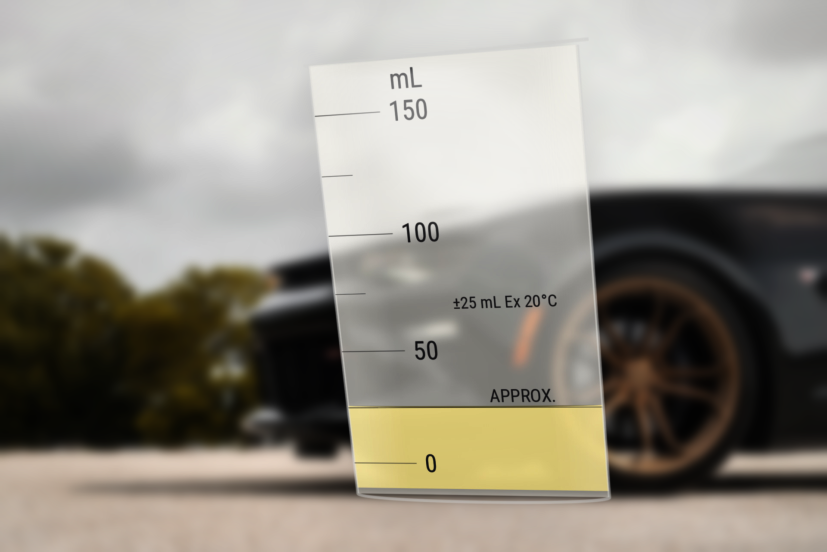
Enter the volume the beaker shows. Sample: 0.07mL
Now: 25mL
